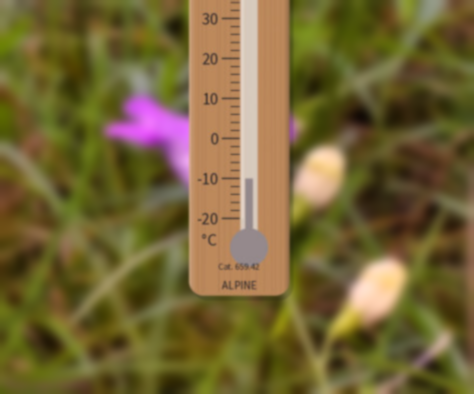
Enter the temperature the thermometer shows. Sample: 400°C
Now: -10°C
